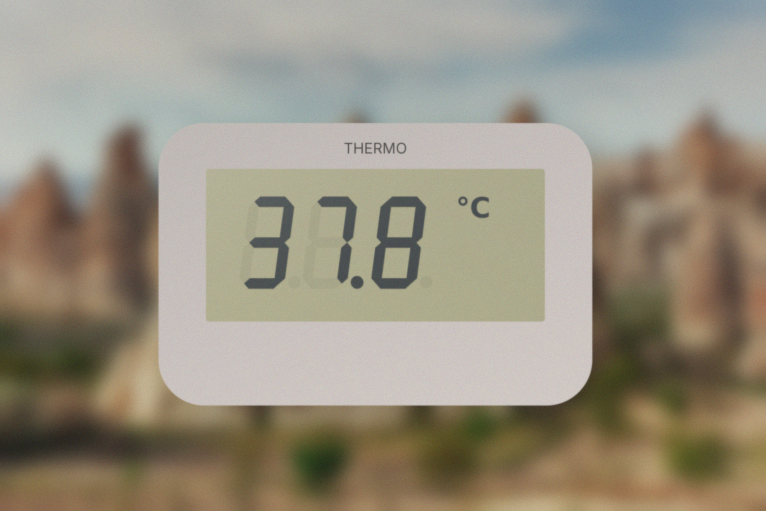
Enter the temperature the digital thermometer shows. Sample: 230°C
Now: 37.8°C
